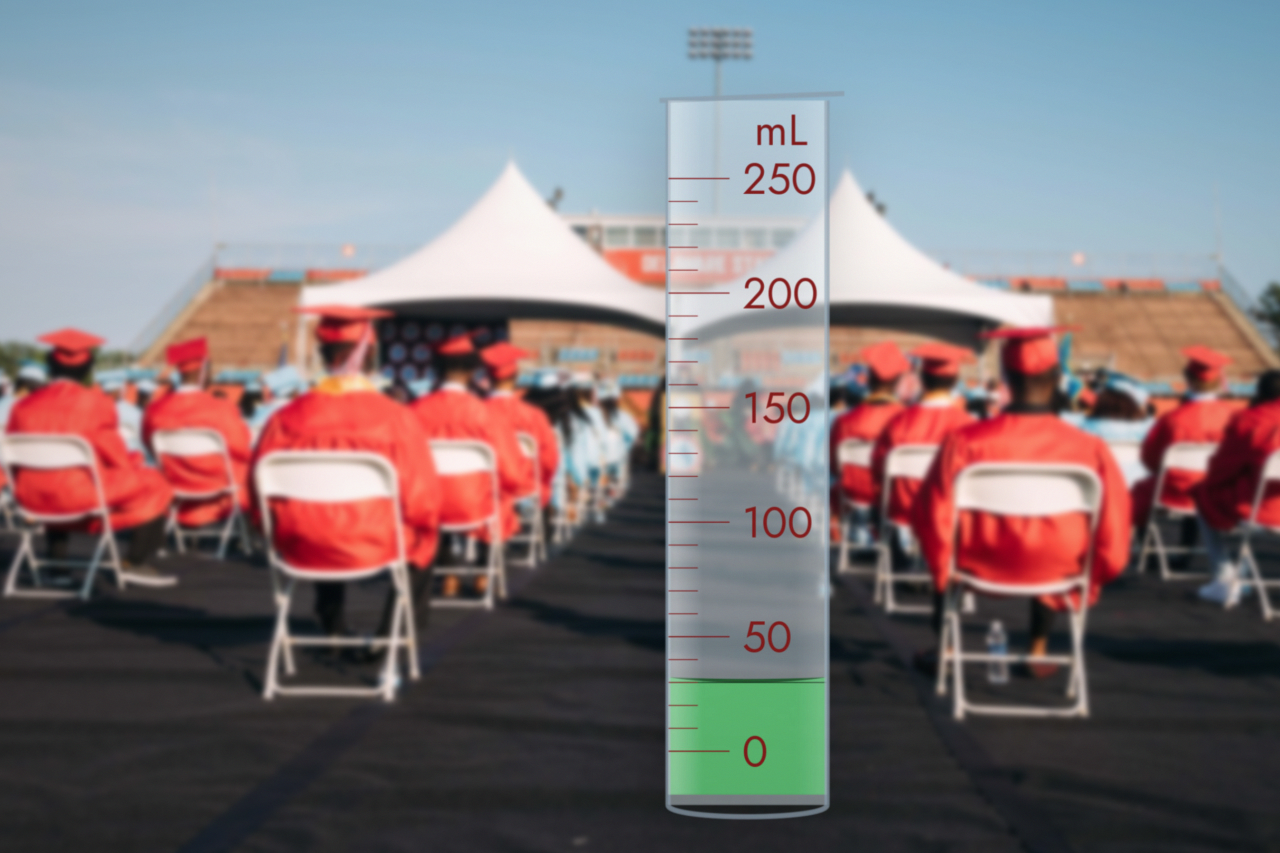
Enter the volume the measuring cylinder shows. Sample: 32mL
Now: 30mL
